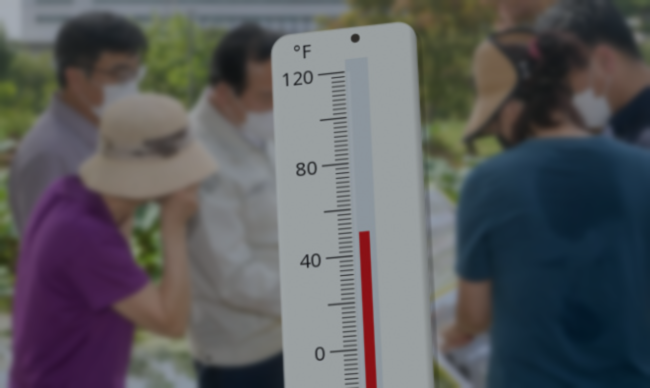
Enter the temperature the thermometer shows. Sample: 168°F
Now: 50°F
